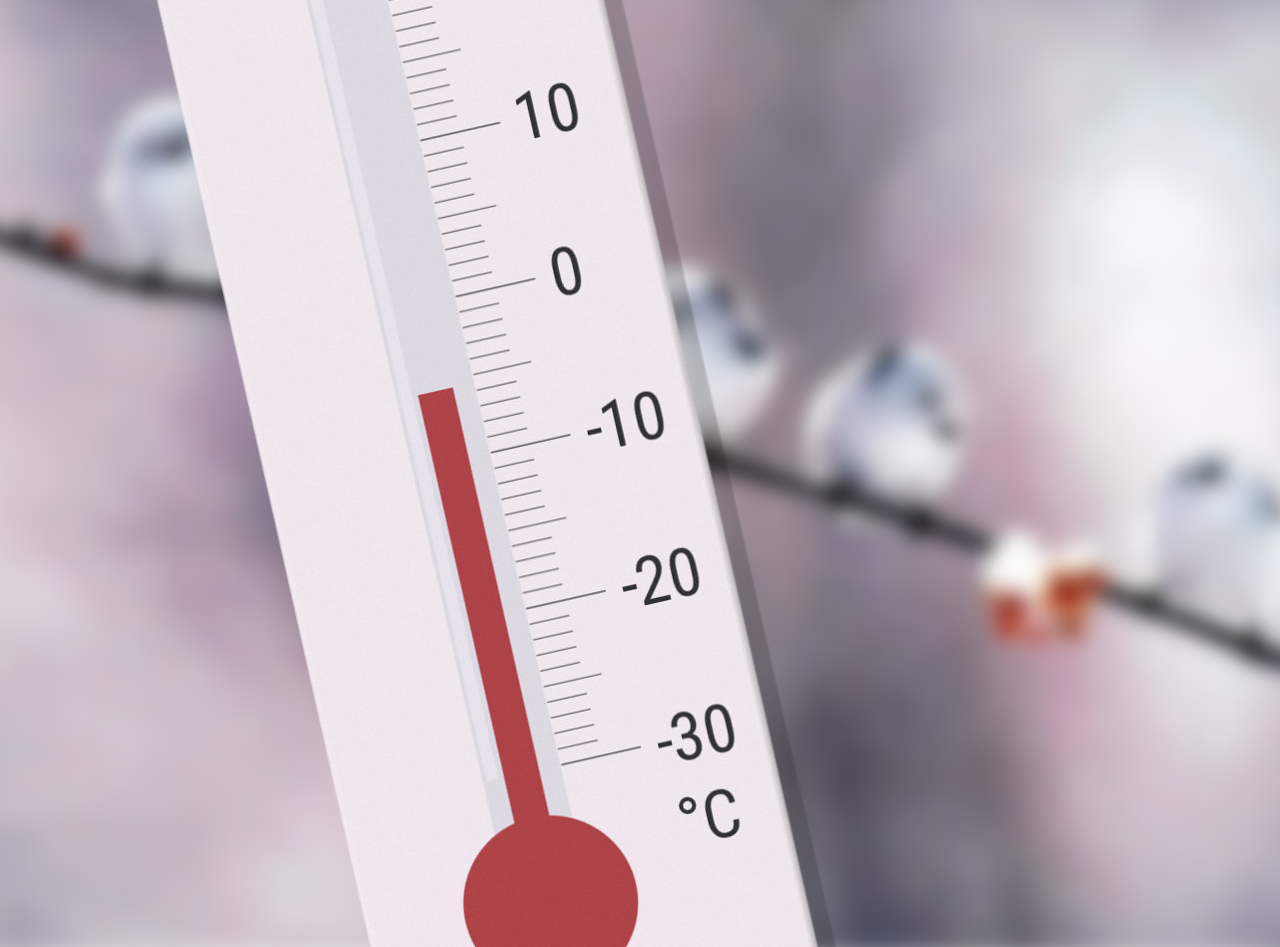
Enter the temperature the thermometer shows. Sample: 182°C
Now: -5.5°C
